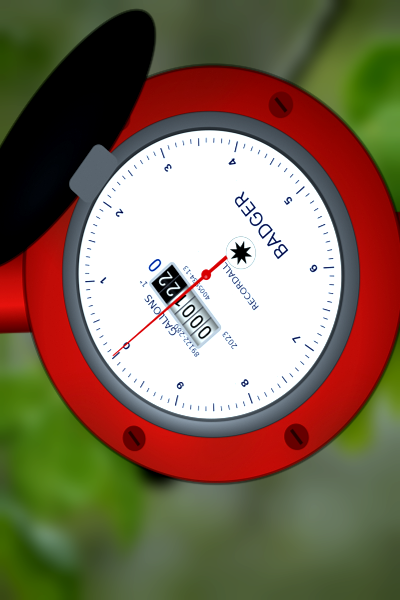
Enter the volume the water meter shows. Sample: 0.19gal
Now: 1220.0gal
